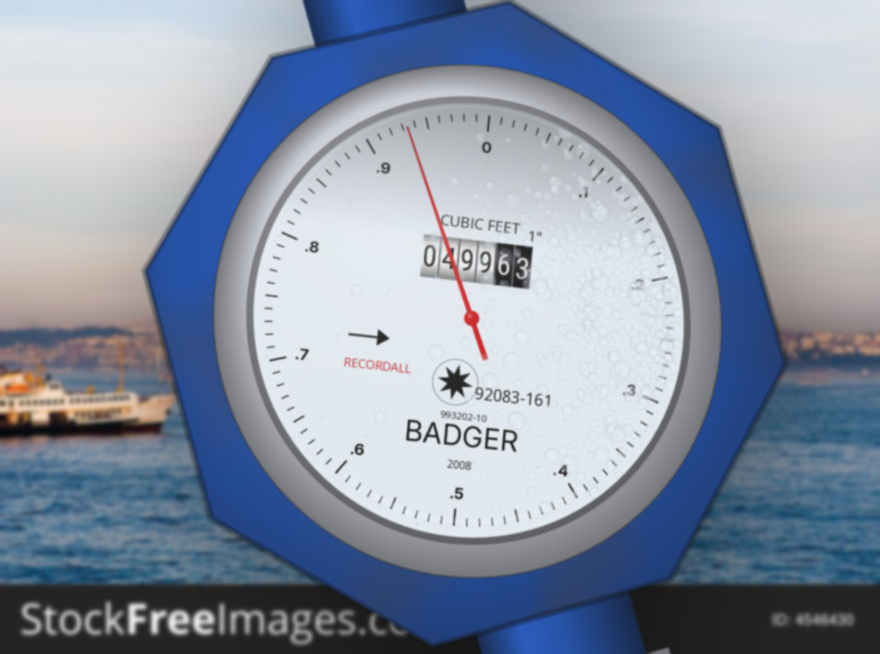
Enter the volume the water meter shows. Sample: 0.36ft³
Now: 49962.93ft³
